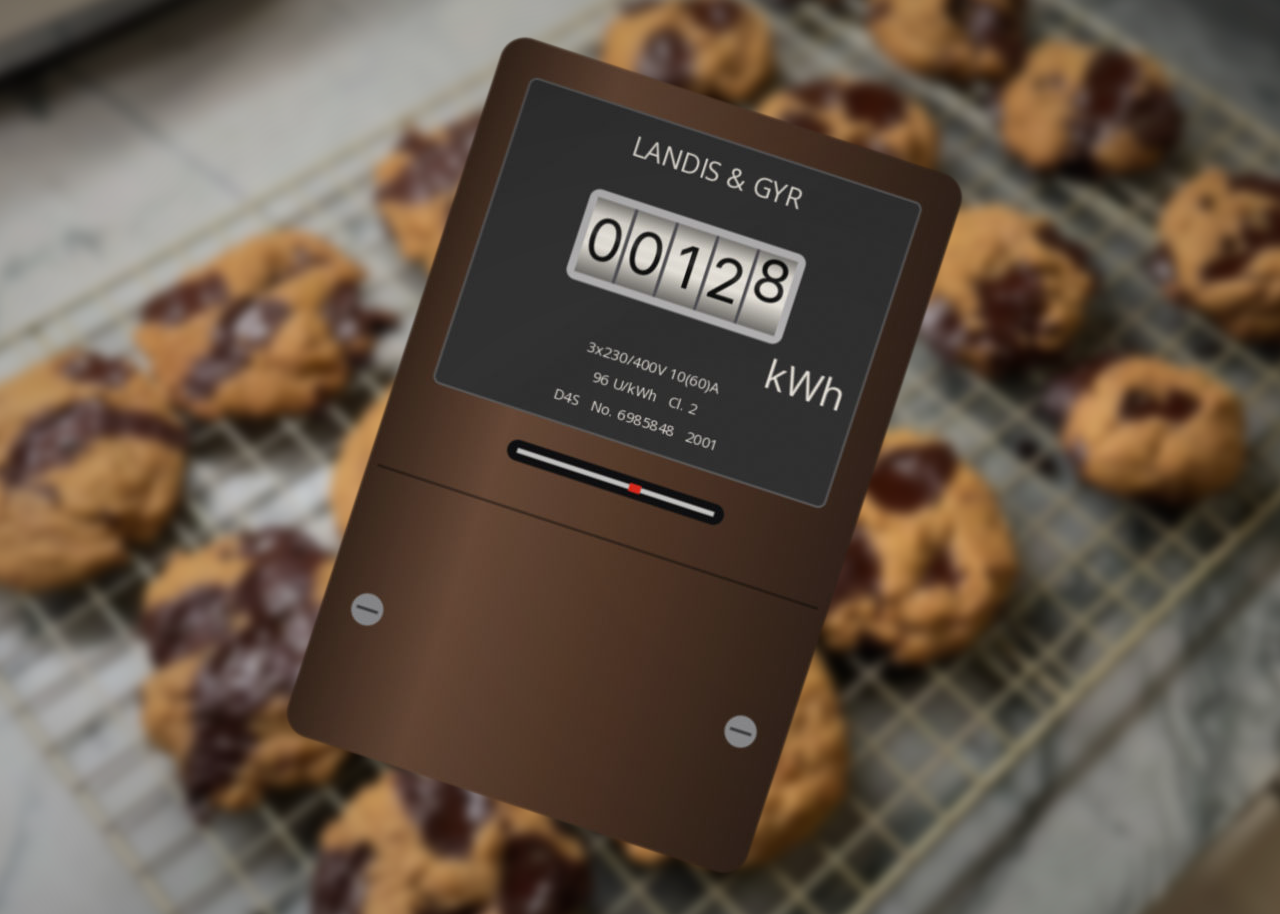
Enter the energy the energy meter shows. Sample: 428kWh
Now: 128kWh
